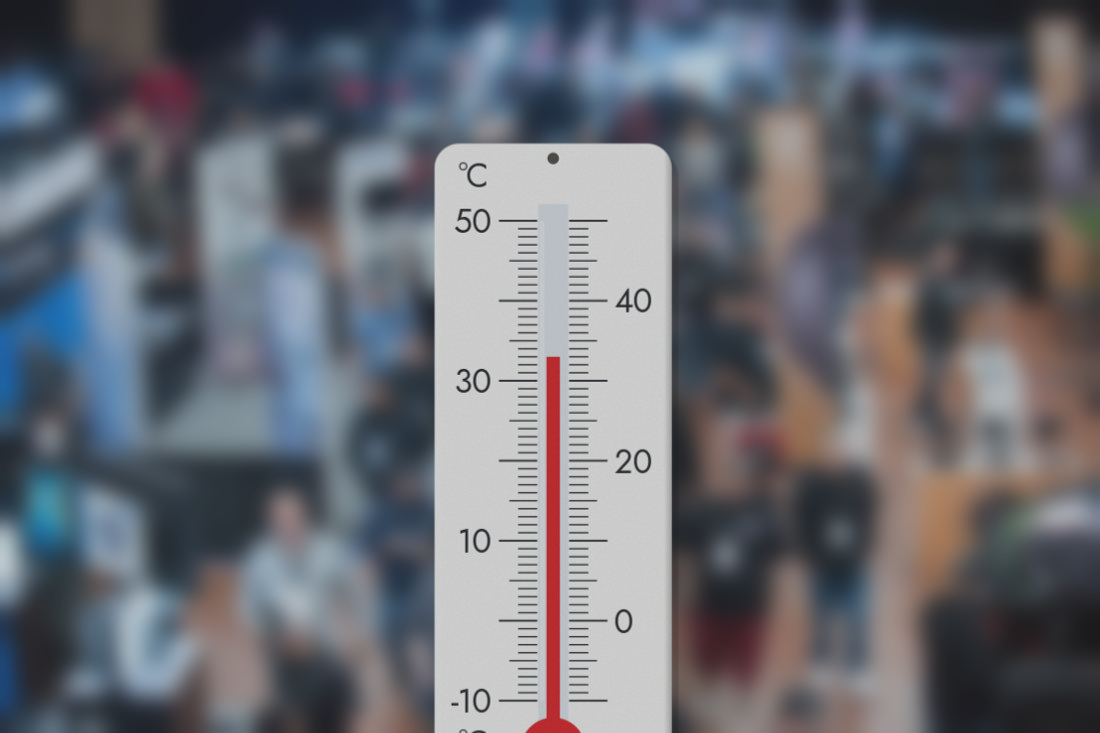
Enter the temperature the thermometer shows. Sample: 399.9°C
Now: 33°C
